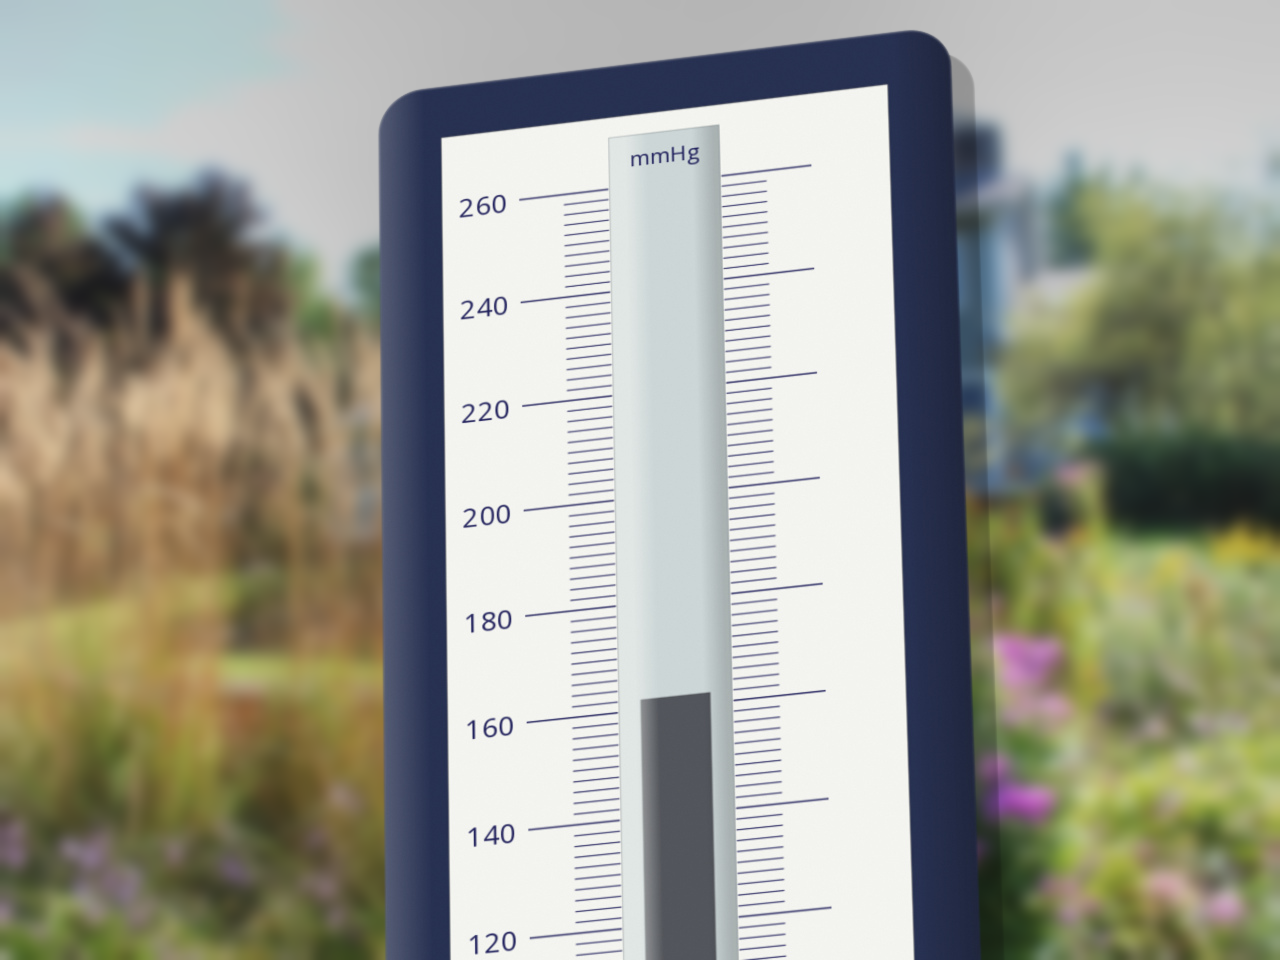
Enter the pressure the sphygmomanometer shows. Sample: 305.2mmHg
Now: 162mmHg
